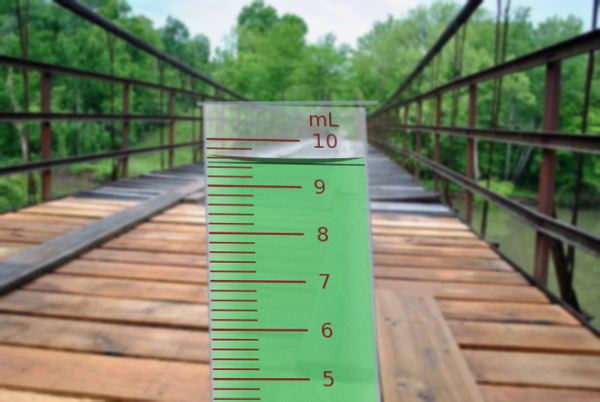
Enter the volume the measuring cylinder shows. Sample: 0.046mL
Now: 9.5mL
